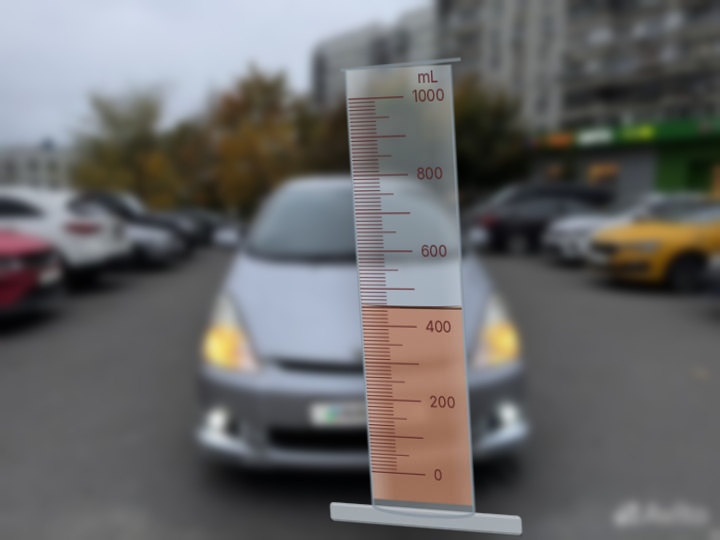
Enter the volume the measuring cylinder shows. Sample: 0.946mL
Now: 450mL
